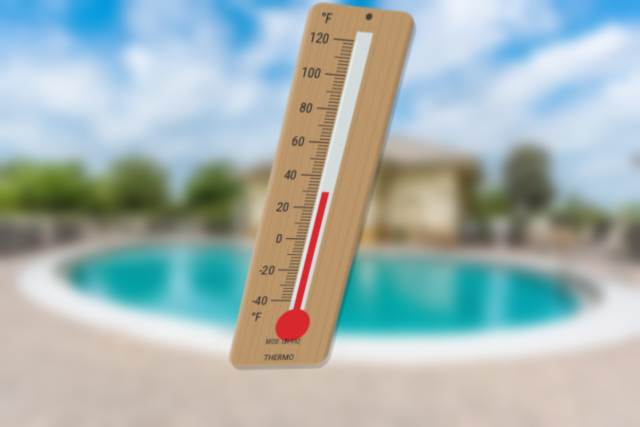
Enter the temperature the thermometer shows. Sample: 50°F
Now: 30°F
